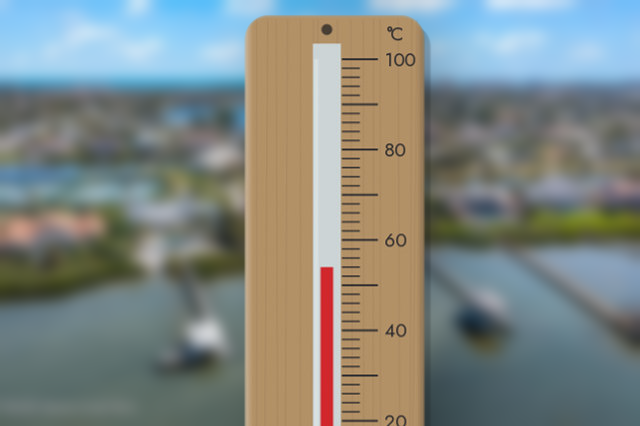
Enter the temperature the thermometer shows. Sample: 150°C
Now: 54°C
